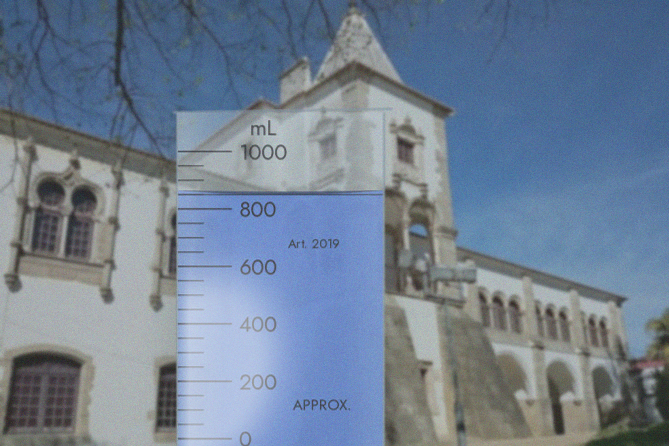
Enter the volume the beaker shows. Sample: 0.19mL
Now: 850mL
